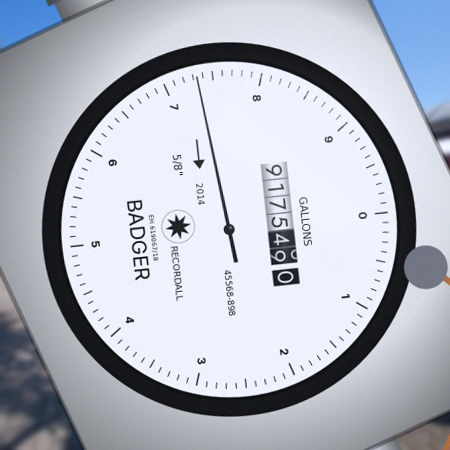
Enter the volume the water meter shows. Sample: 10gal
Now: 9175487.3gal
